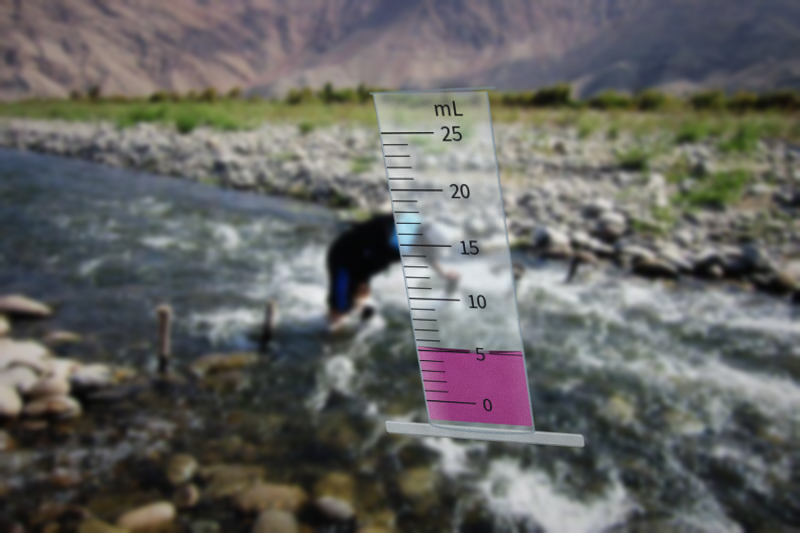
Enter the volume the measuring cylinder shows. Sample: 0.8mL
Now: 5mL
